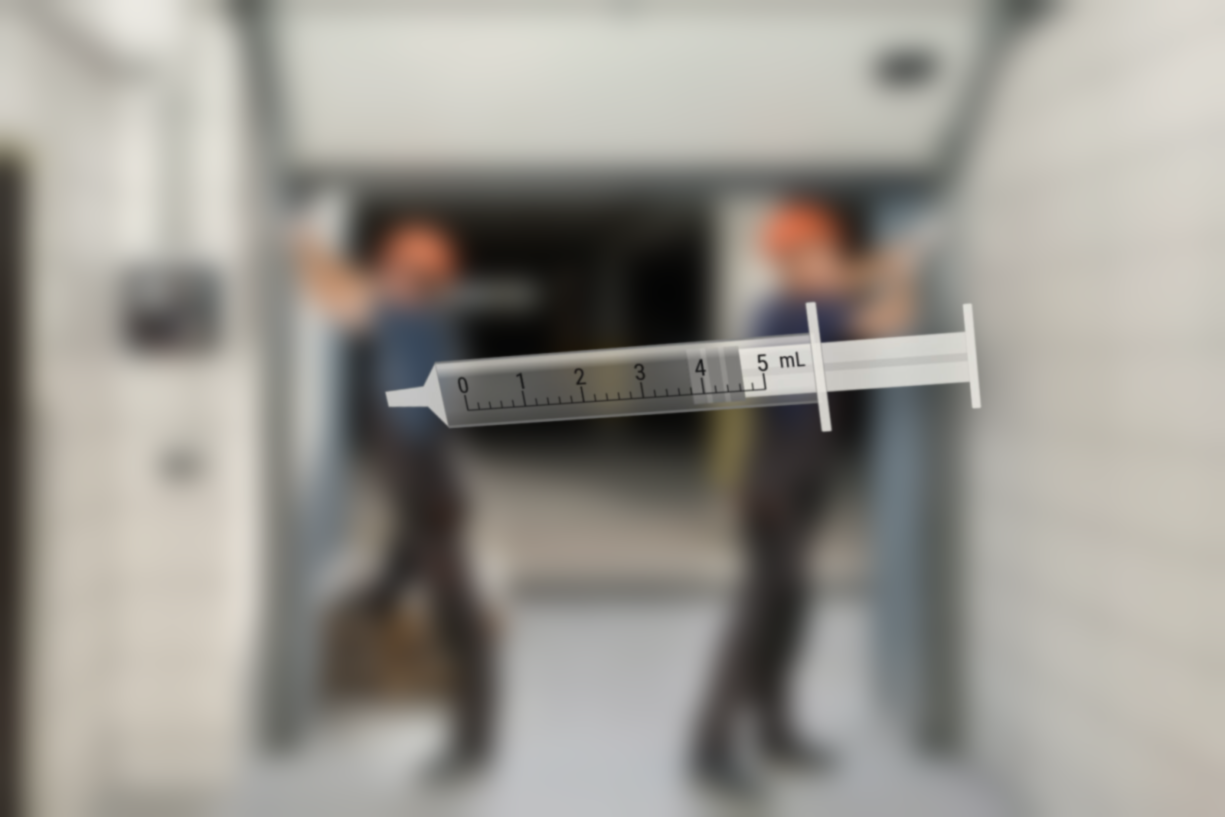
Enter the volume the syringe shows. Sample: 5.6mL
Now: 3.8mL
